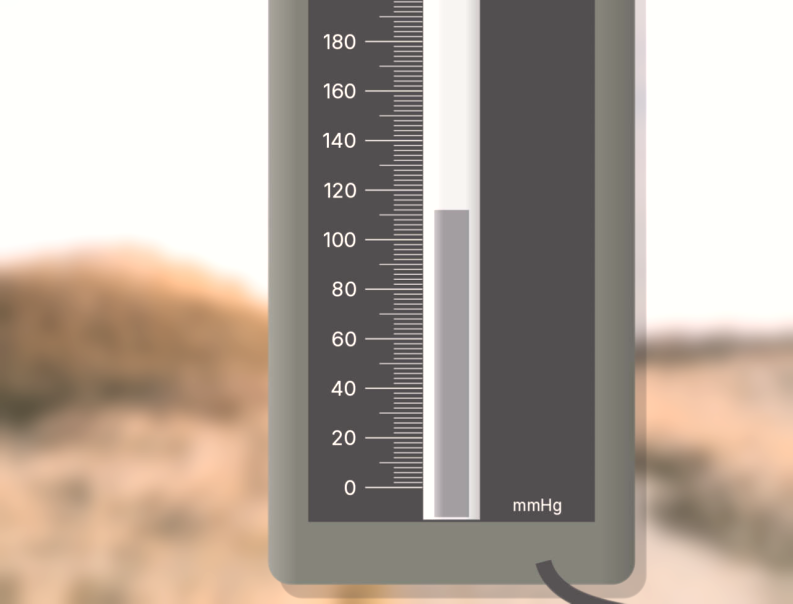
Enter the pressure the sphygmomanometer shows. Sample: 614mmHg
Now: 112mmHg
